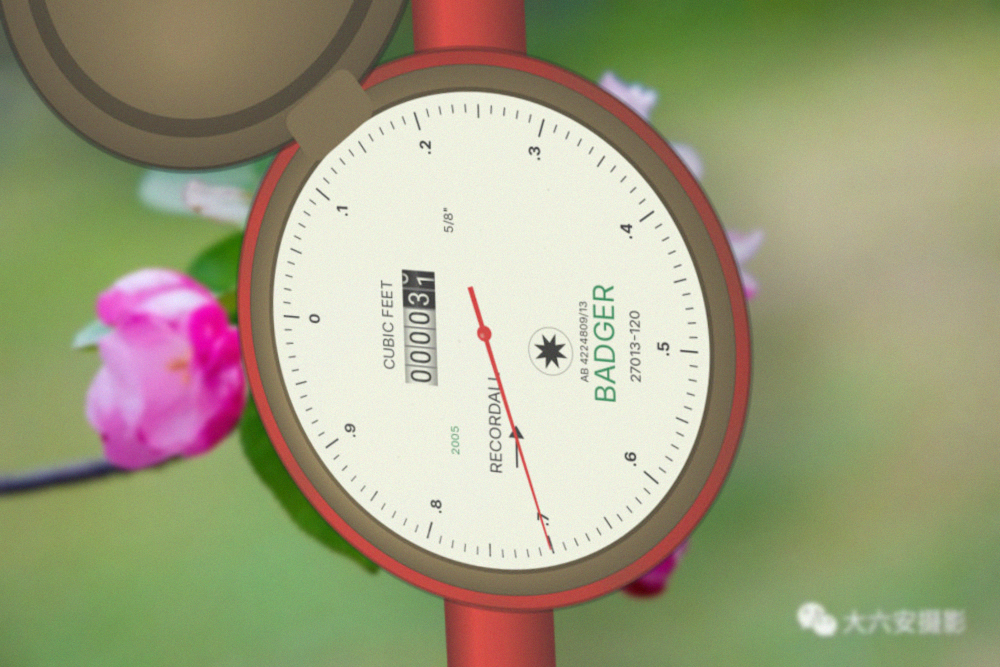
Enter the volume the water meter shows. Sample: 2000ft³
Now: 30.70ft³
